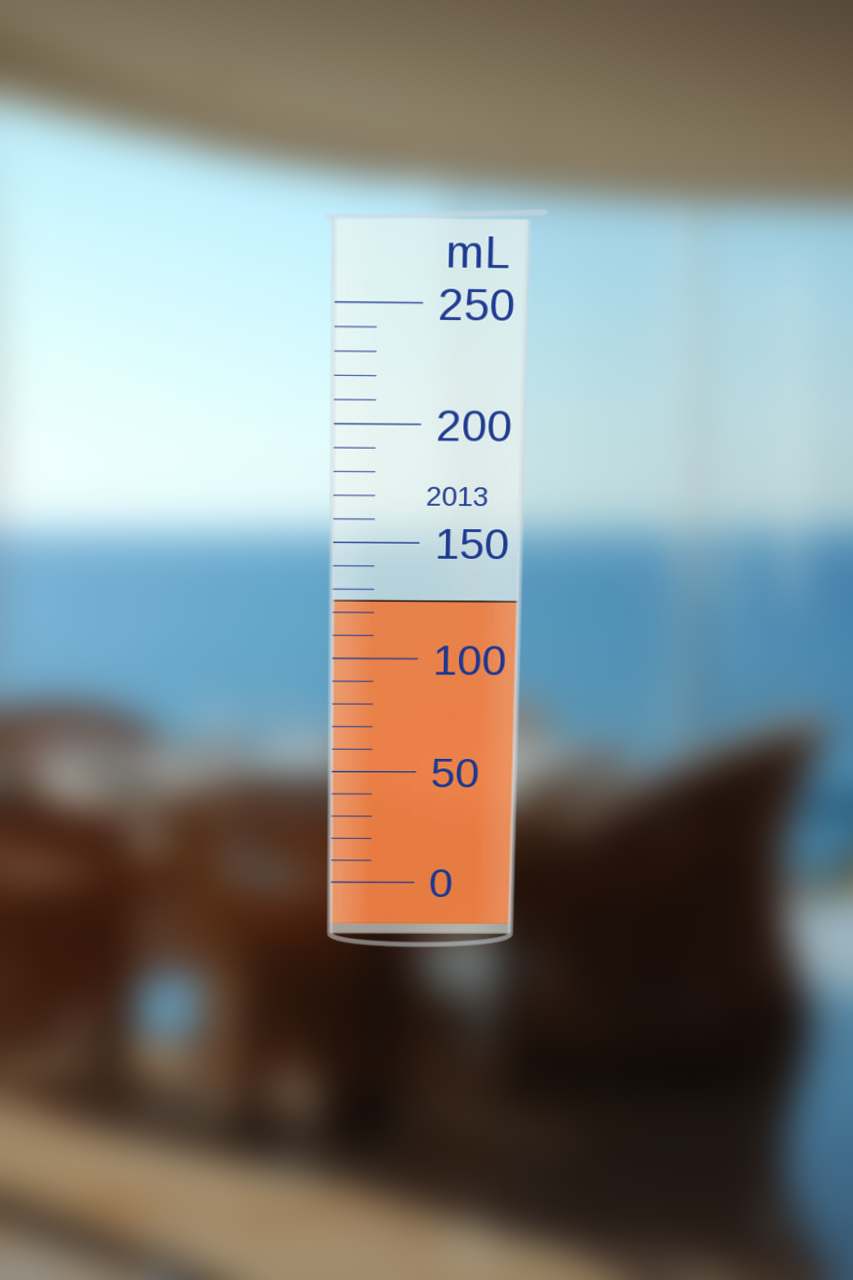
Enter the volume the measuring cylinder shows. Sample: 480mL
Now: 125mL
